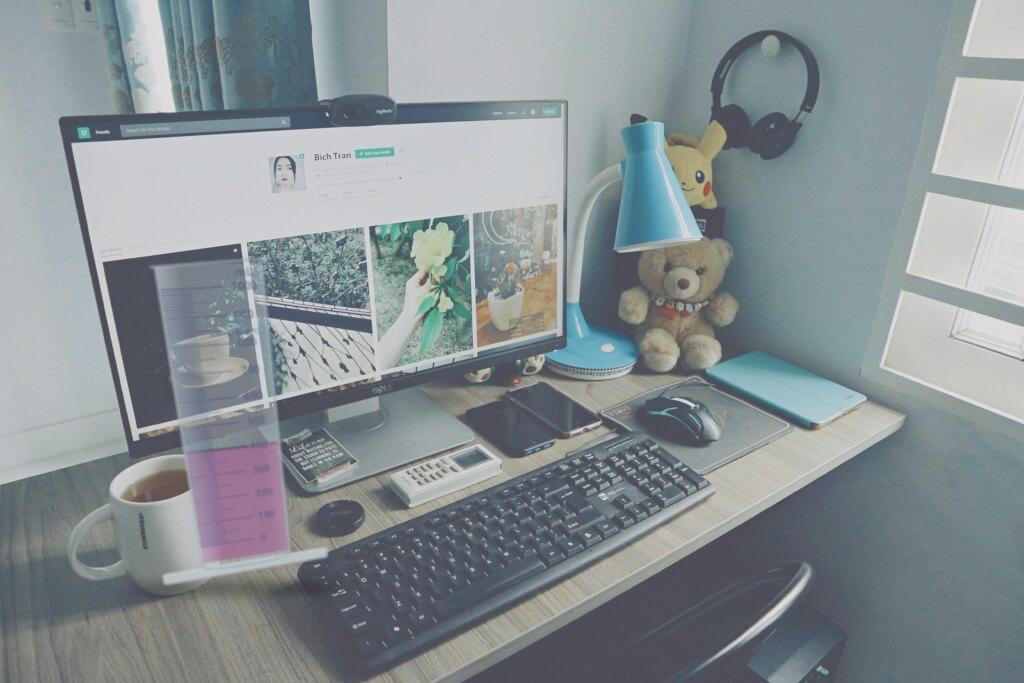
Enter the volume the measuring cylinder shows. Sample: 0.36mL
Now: 400mL
